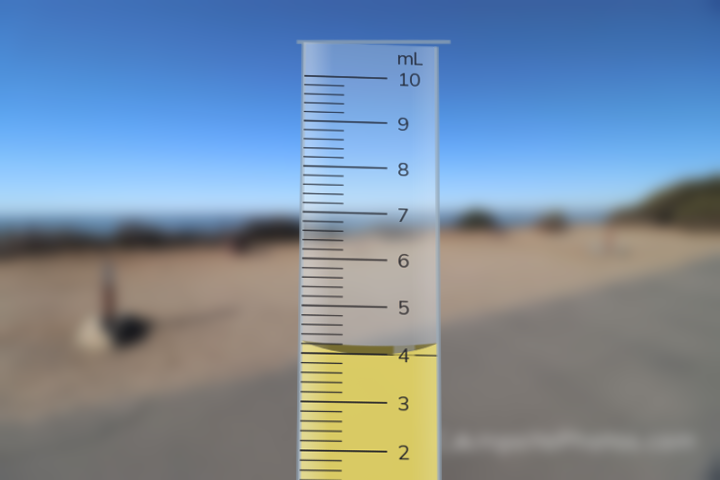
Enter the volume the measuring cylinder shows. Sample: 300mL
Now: 4mL
